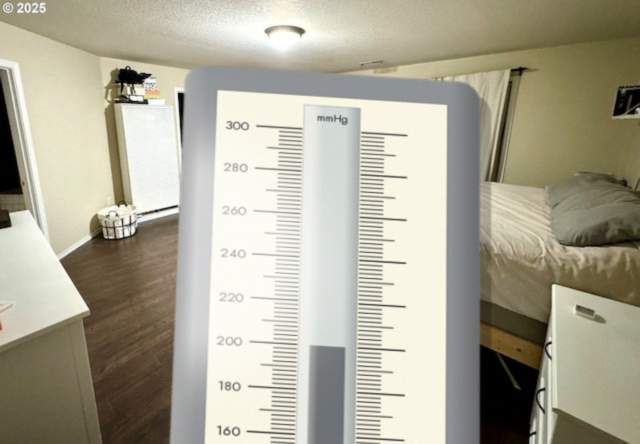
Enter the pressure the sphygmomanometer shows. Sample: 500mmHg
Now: 200mmHg
